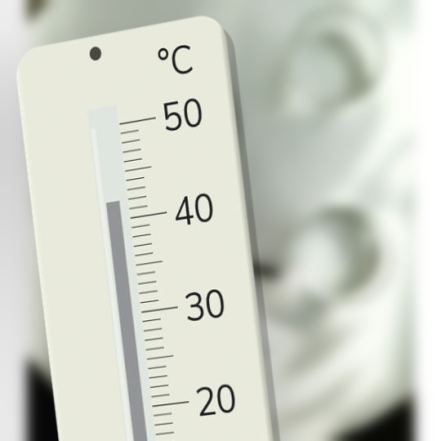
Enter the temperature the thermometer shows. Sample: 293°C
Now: 42°C
